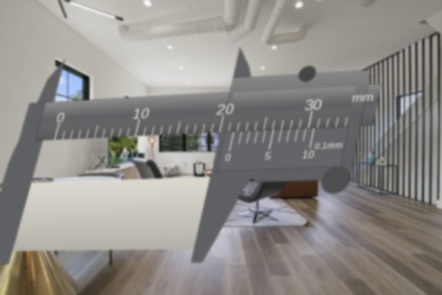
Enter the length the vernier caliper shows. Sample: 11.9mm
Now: 21.6mm
